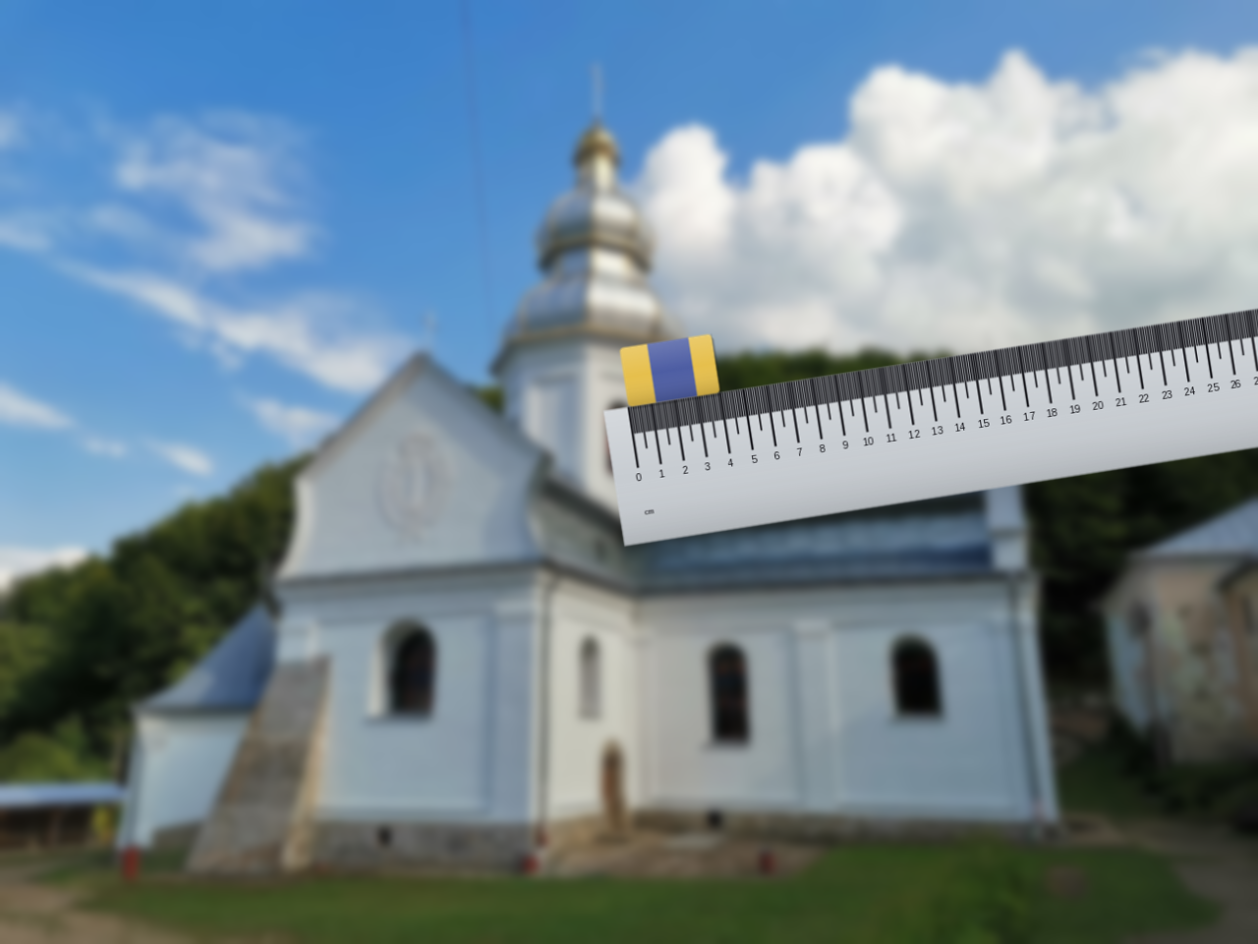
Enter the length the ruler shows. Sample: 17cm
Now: 4cm
